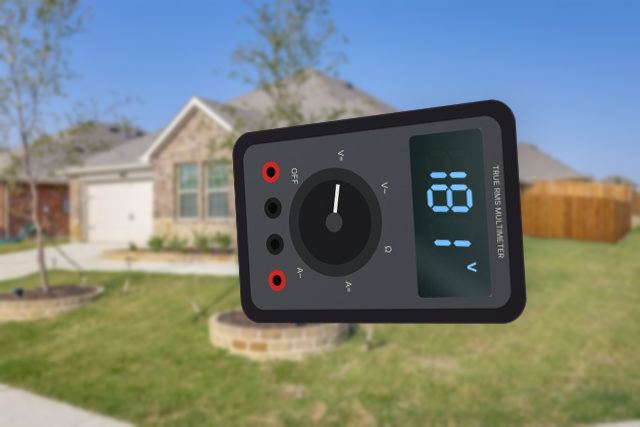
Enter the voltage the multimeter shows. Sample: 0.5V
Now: 181V
